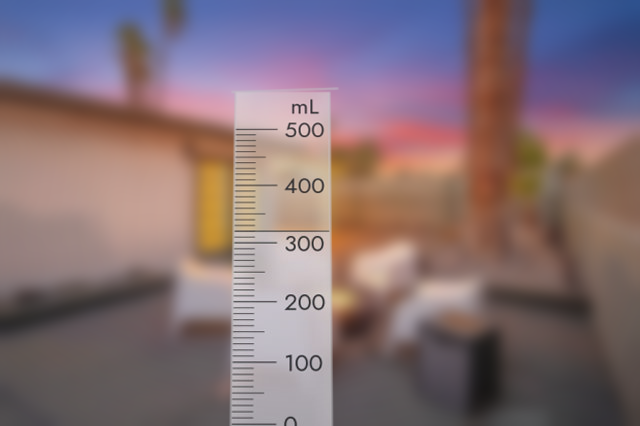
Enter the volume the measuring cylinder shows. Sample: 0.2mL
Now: 320mL
